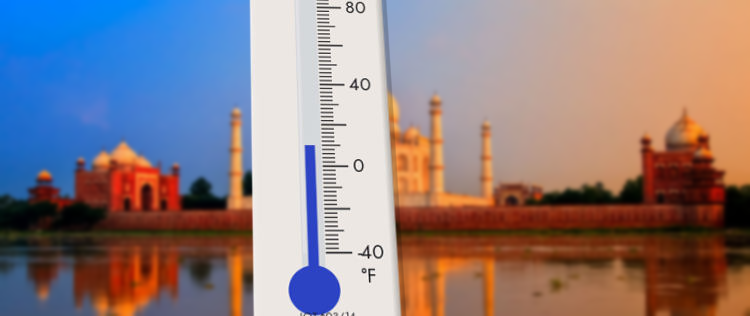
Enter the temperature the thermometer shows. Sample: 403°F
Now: 10°F
